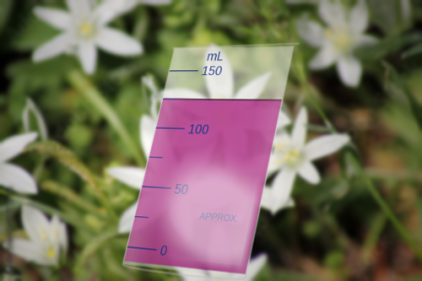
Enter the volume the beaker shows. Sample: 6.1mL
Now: 125mL
